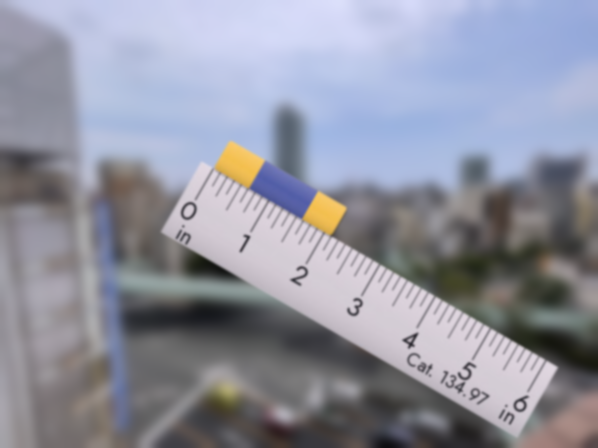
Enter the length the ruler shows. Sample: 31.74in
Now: 2.125in
